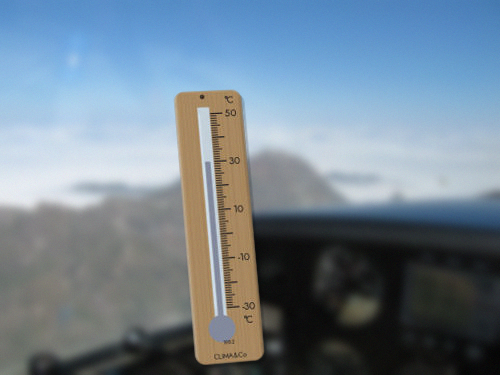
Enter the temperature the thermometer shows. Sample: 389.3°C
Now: 30°C
